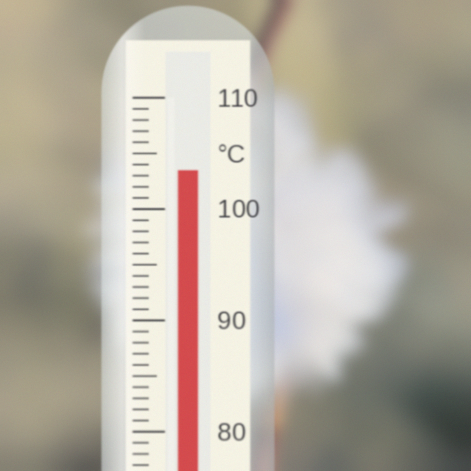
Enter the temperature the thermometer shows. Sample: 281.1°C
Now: 103.5°C
